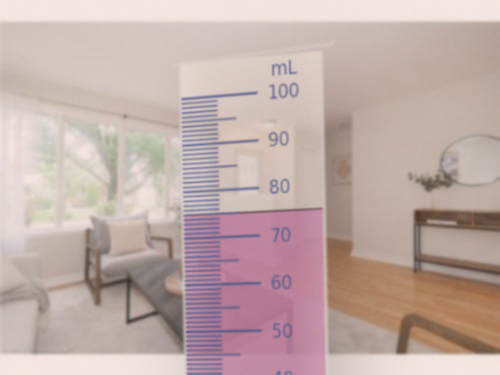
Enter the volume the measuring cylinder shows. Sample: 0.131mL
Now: 75mL
